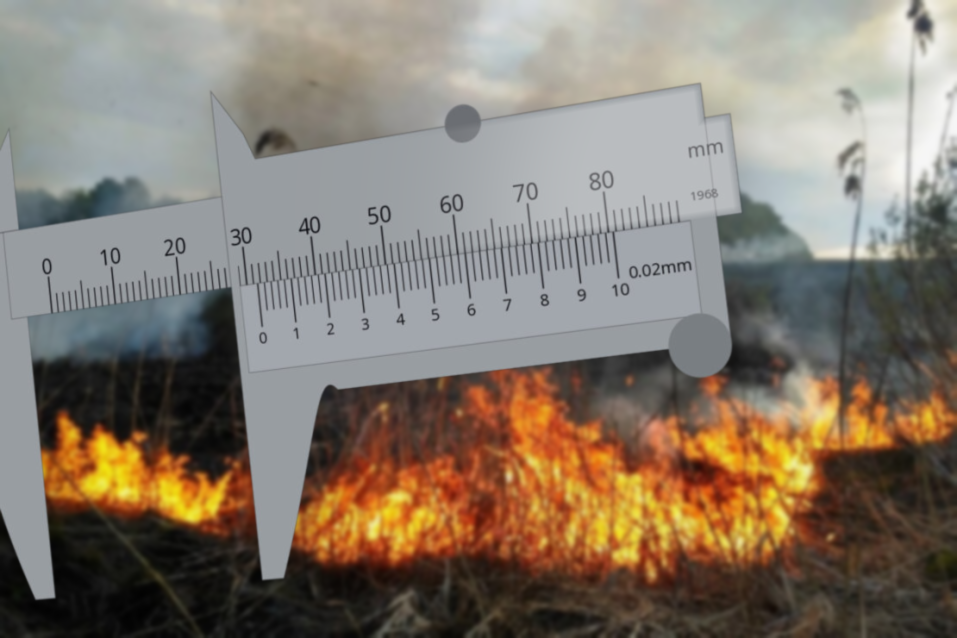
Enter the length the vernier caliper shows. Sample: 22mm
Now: 31.6mm
